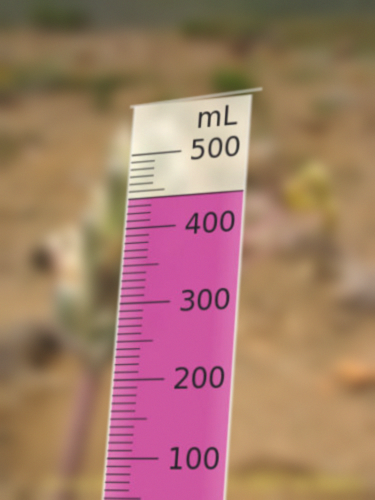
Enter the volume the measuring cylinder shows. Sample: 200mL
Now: 440mL
